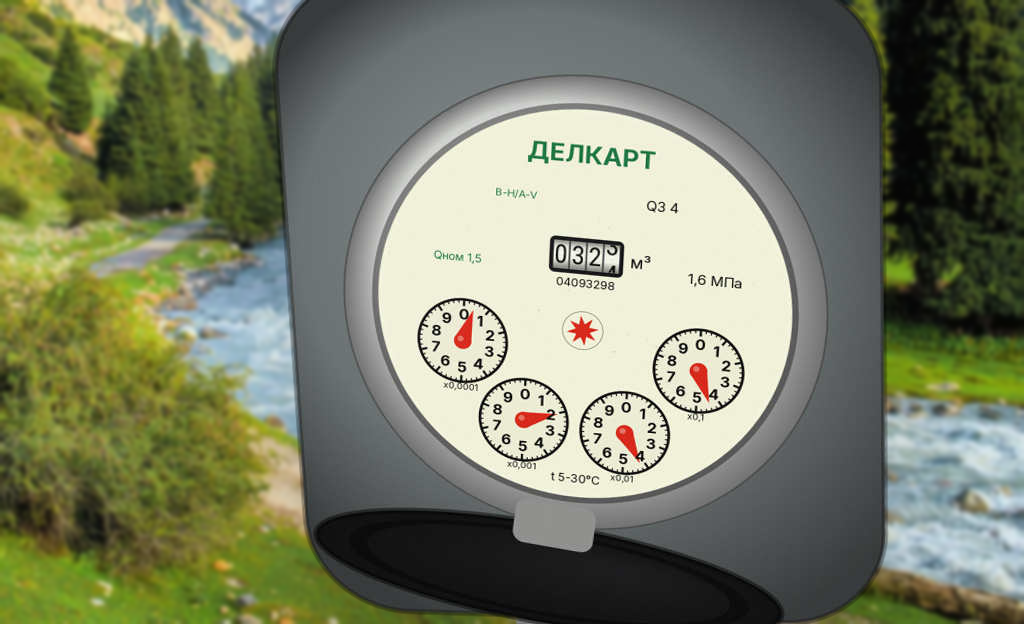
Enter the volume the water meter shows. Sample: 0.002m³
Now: 323.4420m³
